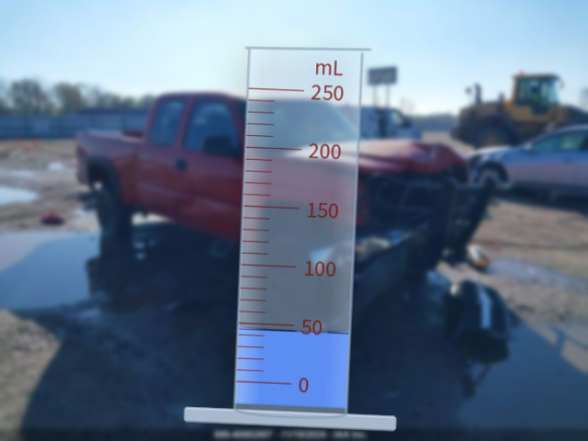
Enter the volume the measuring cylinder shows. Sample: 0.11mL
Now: 45mL
